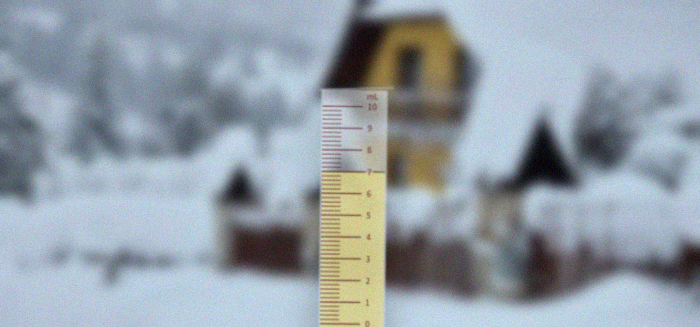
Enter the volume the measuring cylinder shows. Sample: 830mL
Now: 7mL
